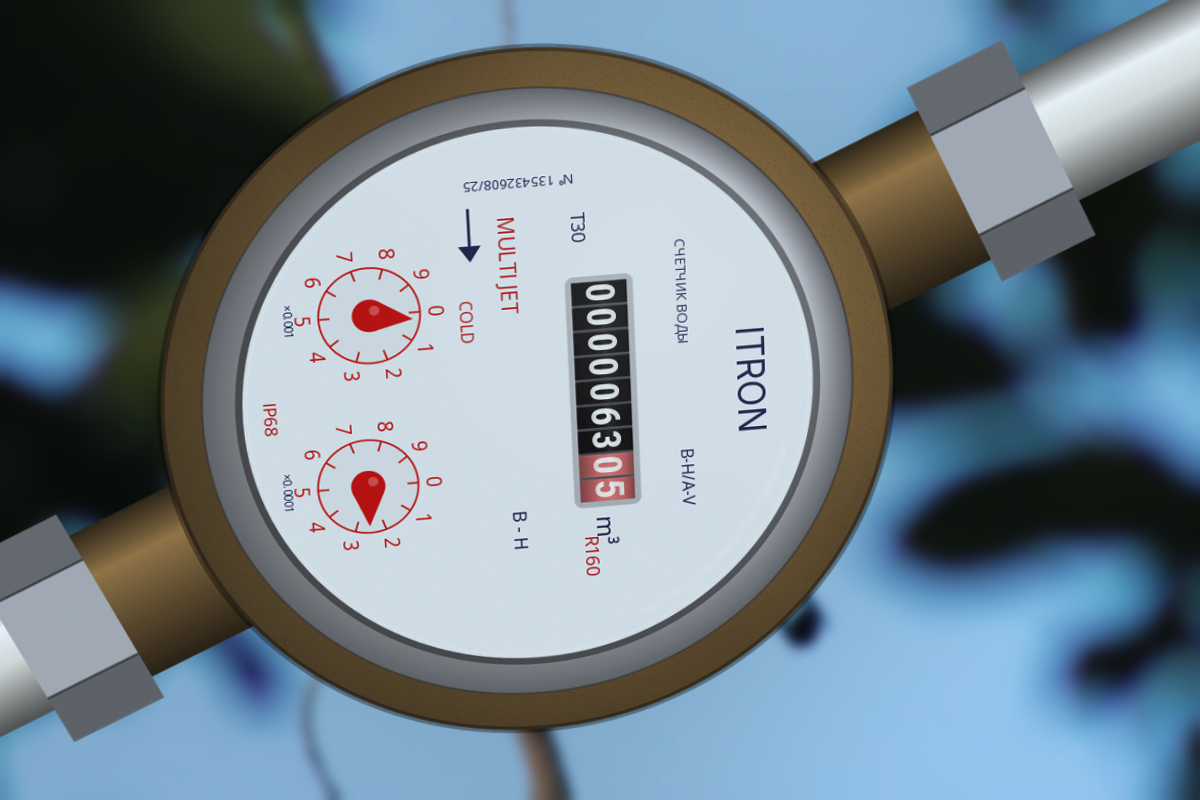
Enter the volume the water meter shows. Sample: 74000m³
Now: 63.0502m³
